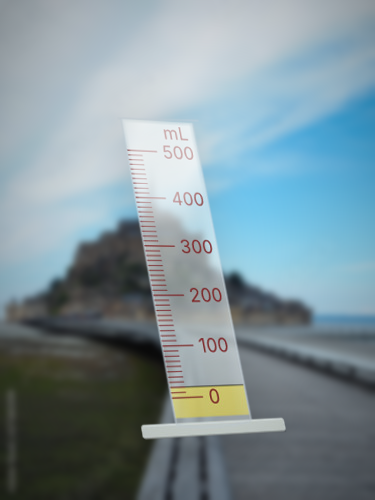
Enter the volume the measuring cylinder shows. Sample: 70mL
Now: 20mL
